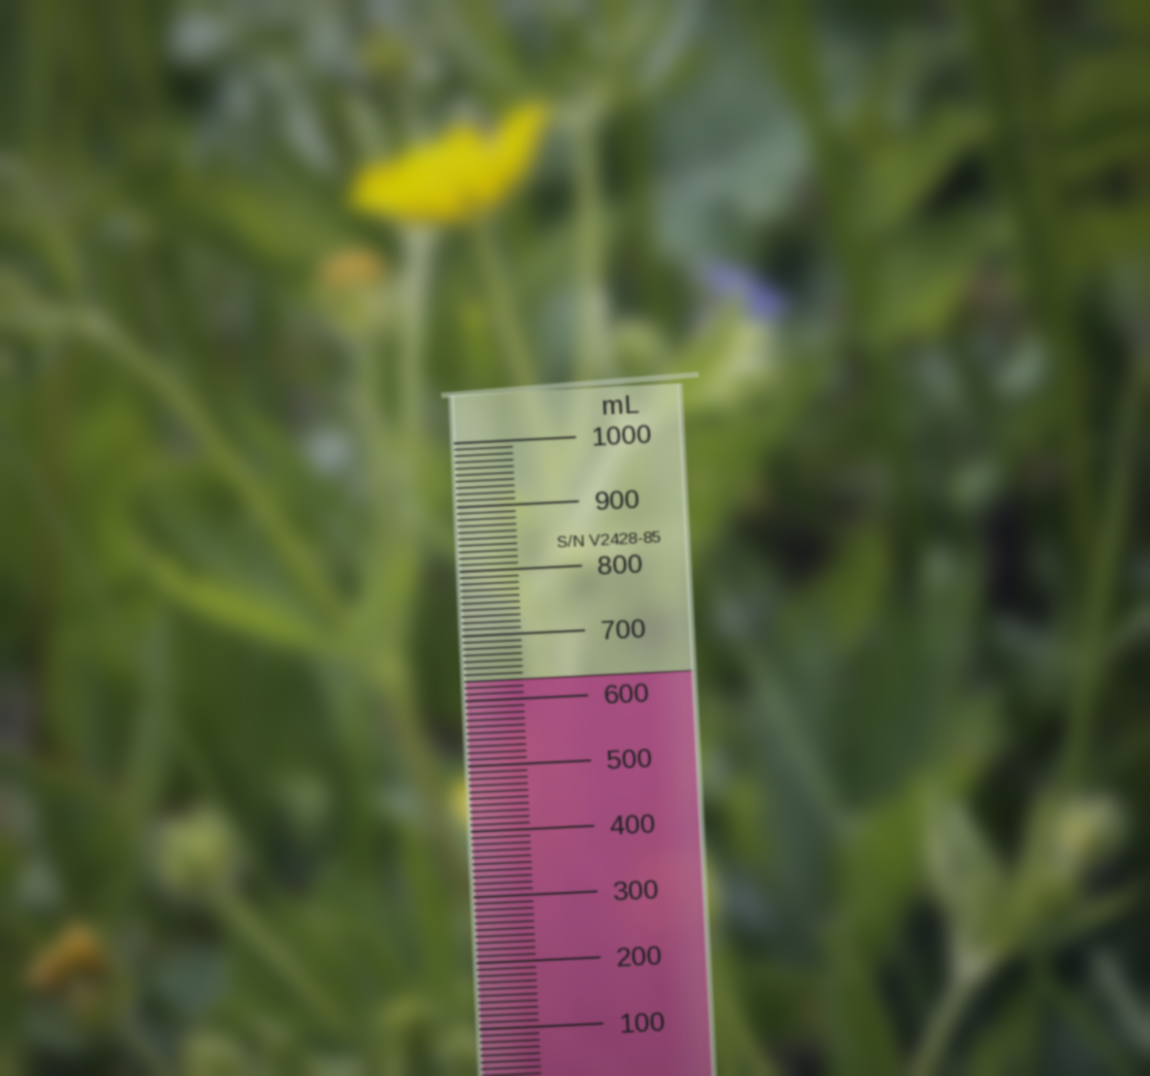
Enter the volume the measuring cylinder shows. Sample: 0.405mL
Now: 630mL
